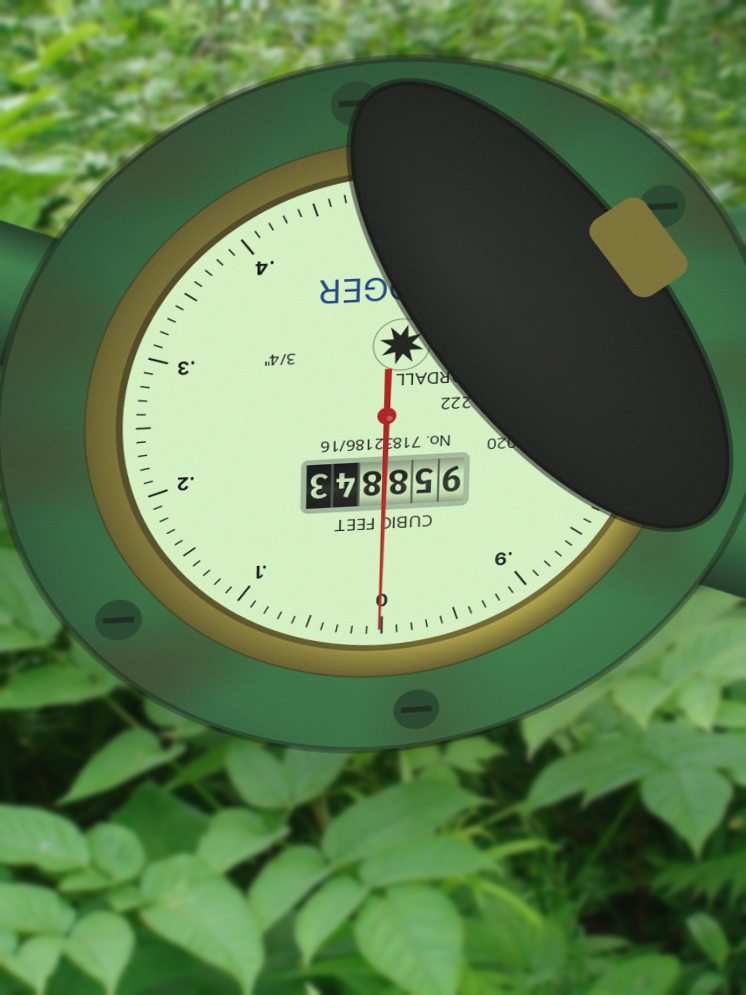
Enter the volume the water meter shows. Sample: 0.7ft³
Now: 958843.00ft³
